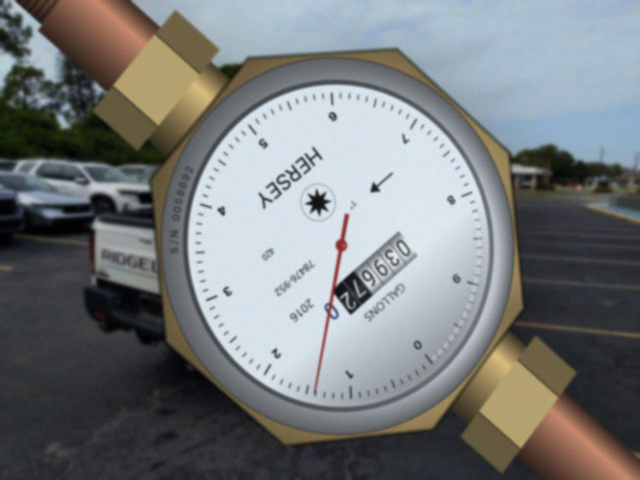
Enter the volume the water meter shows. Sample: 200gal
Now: 396721.4gal
